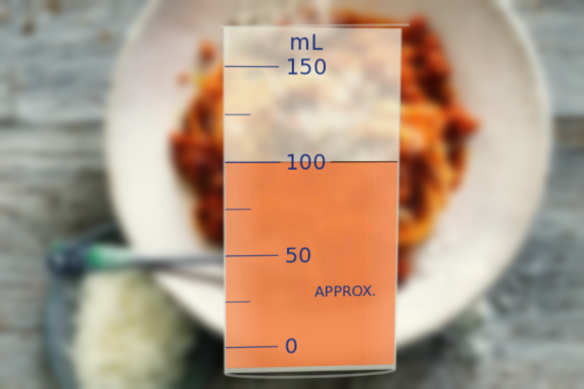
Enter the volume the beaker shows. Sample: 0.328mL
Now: 100mL
